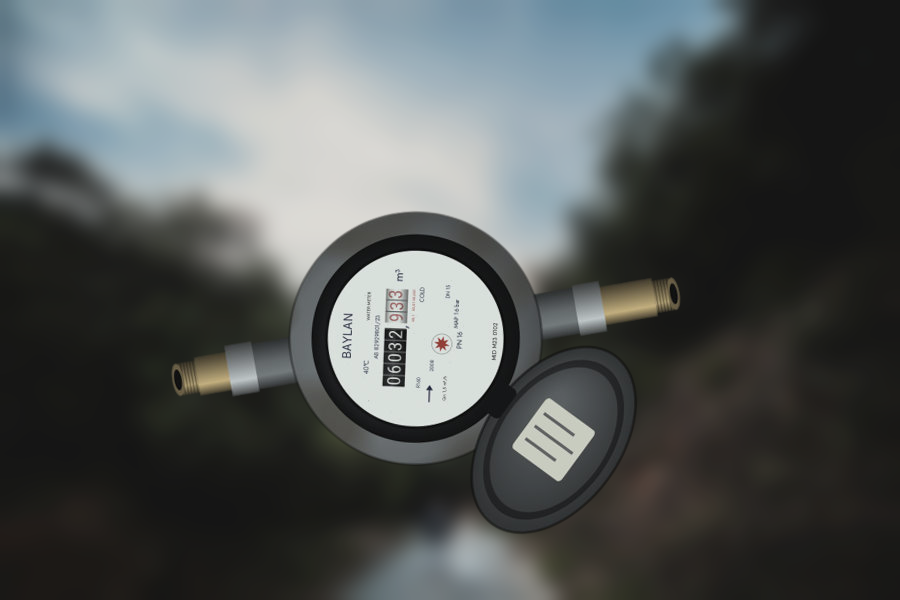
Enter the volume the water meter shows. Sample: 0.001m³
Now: 6032.933m³
